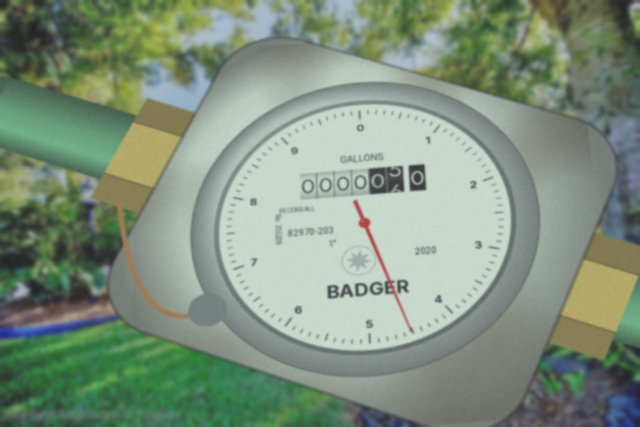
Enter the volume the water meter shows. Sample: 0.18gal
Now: 54.5gal
